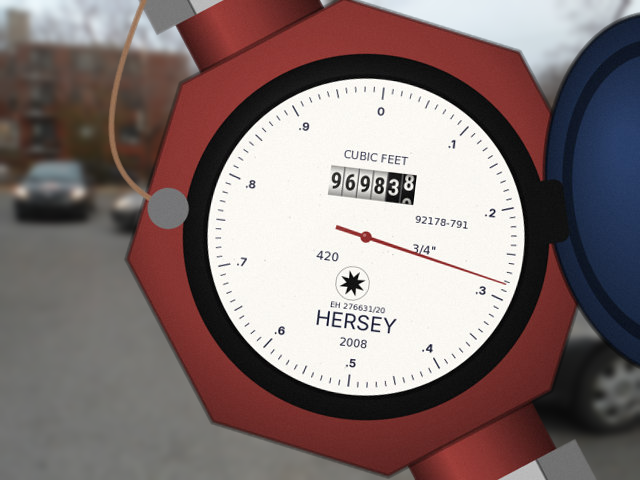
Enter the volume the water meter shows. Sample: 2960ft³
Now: 969838.28ft³
